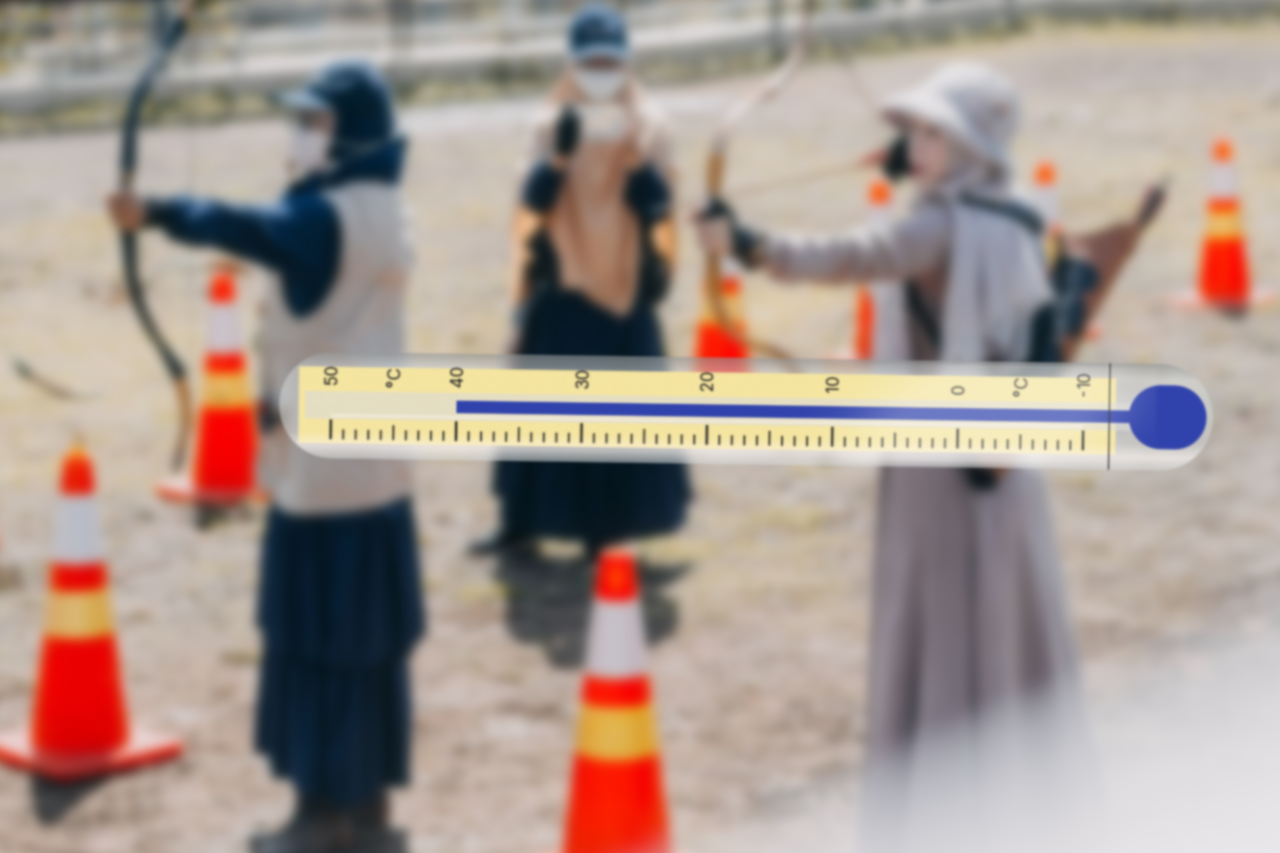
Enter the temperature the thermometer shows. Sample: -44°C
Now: 40°C
